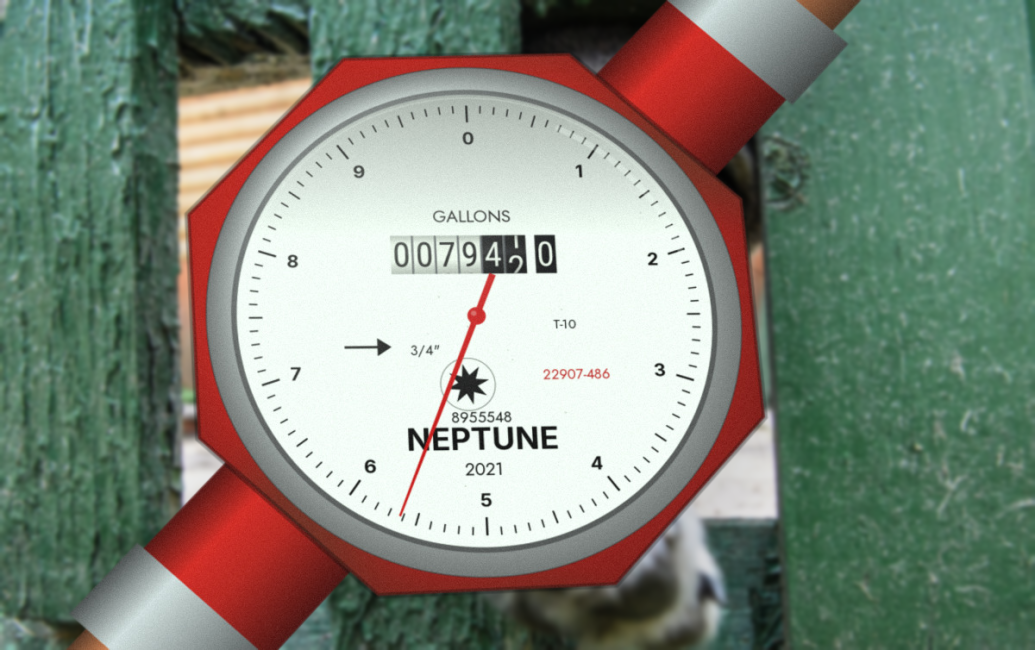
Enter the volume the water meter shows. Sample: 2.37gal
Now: 79415.6gal
